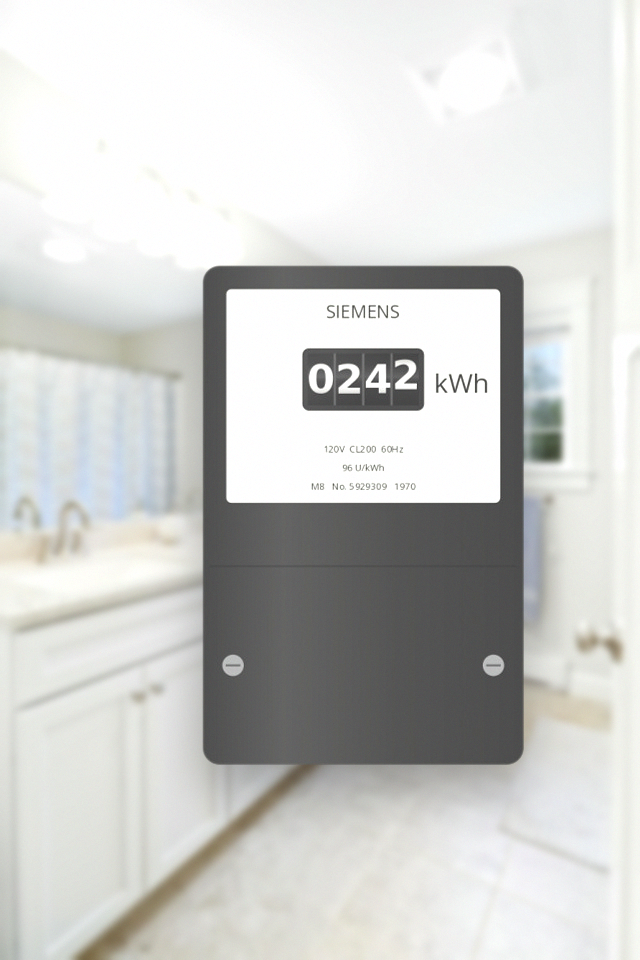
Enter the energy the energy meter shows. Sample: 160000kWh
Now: 242kWh
